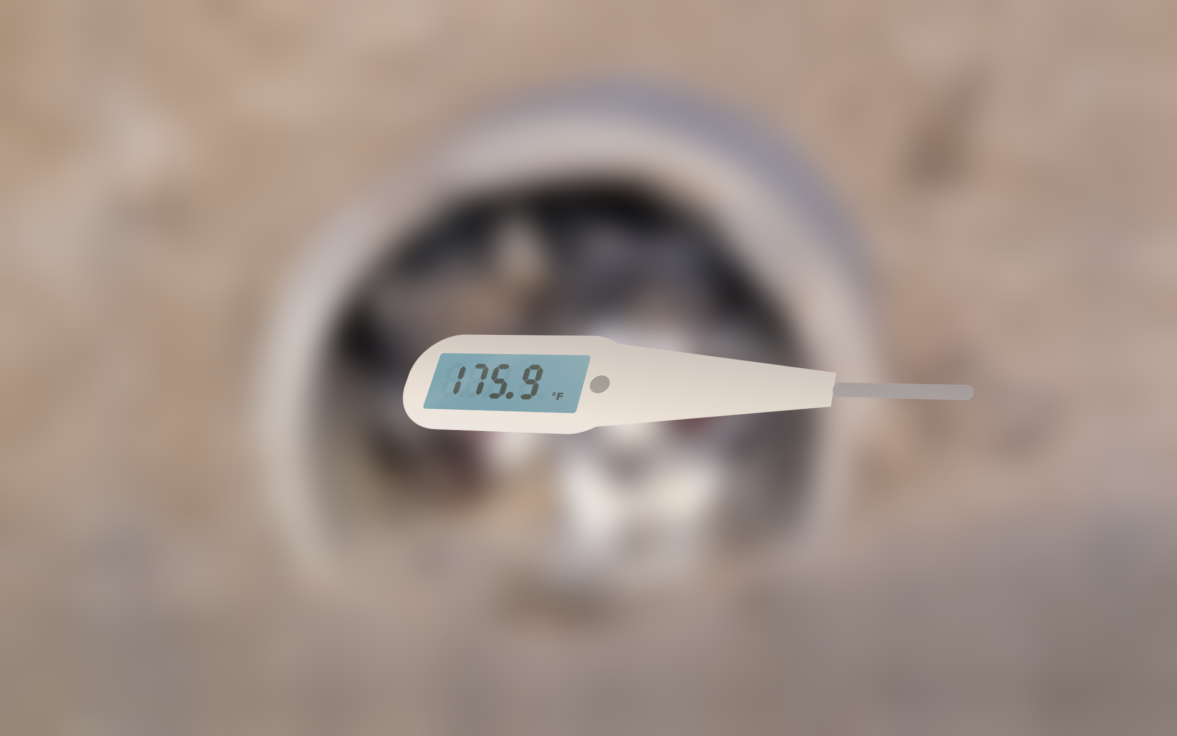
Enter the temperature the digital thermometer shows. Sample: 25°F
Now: 175.9°F
